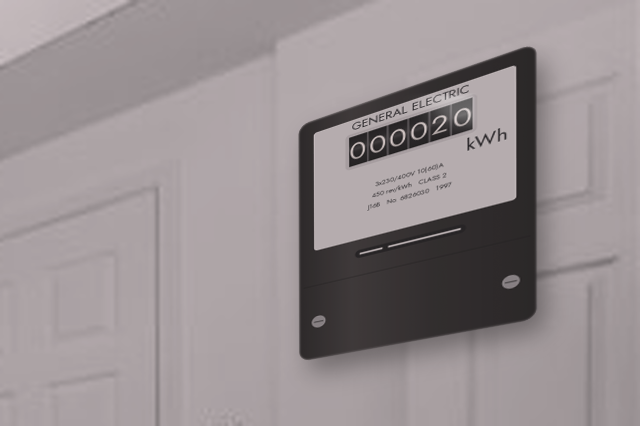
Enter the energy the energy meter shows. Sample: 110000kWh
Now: 20kWh
